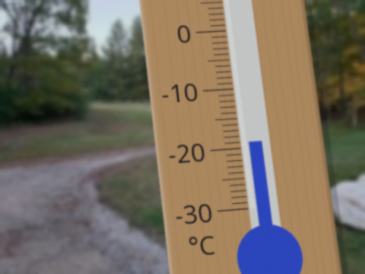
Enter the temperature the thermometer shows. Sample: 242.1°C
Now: -19°C
